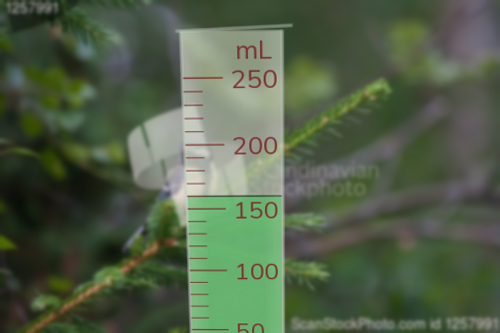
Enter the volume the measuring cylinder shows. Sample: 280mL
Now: 160mL
